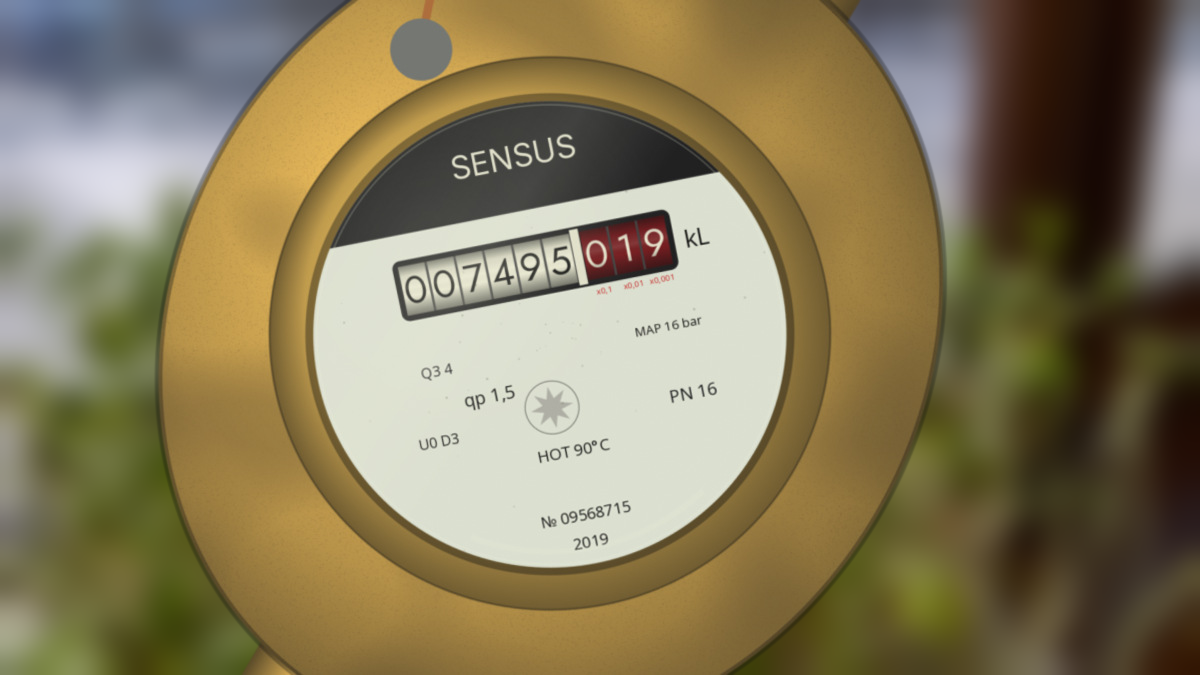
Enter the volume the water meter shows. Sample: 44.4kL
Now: 7495.019kL
